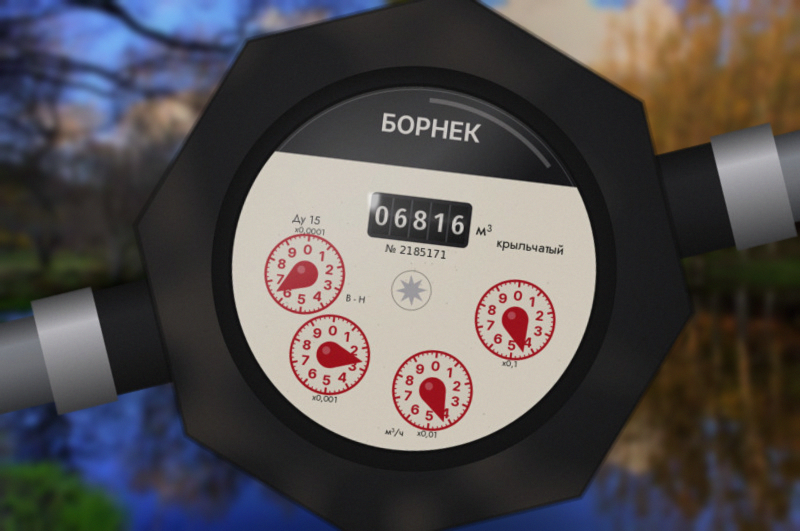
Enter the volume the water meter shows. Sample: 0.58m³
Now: 6816.4426m³
